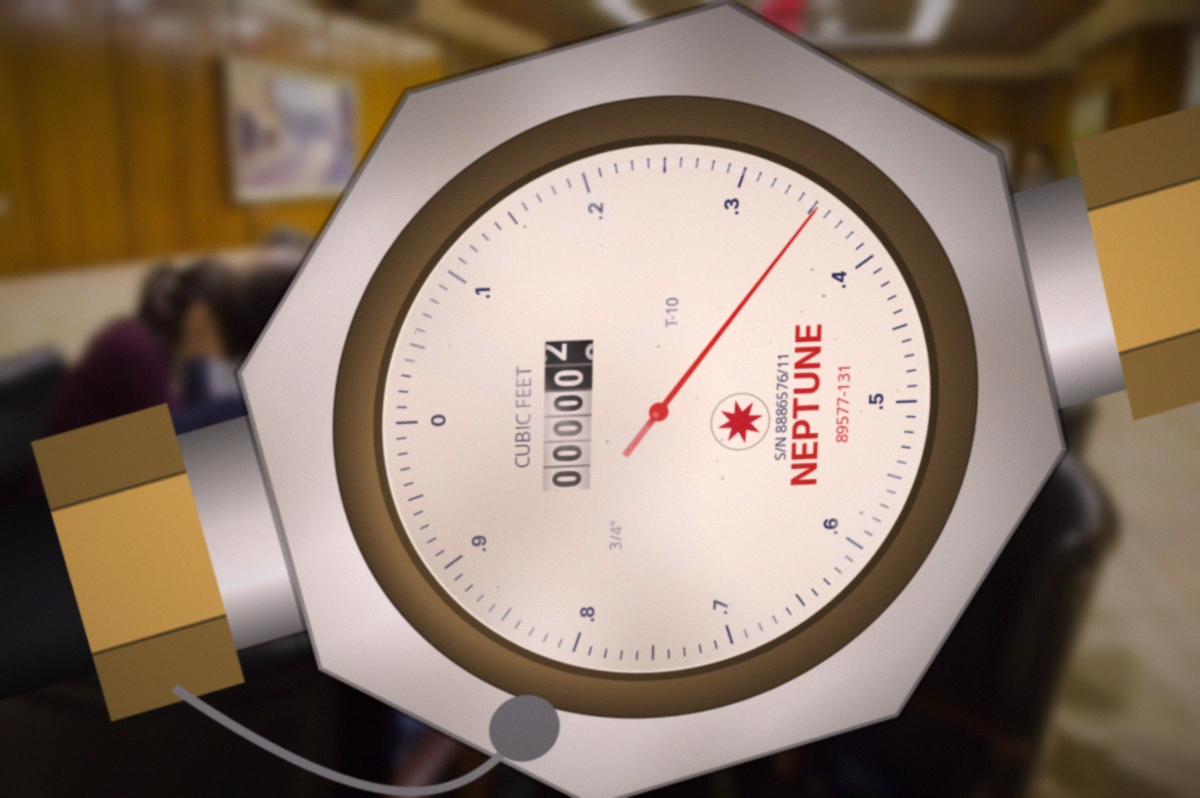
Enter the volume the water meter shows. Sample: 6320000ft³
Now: 2.35ft³
